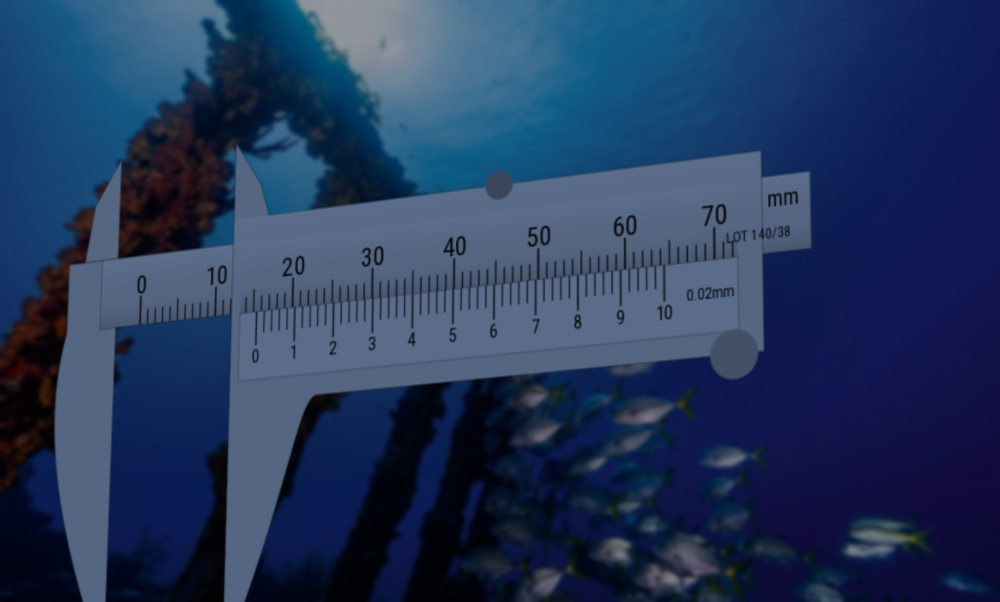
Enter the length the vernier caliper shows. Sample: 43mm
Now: 15.4mm
